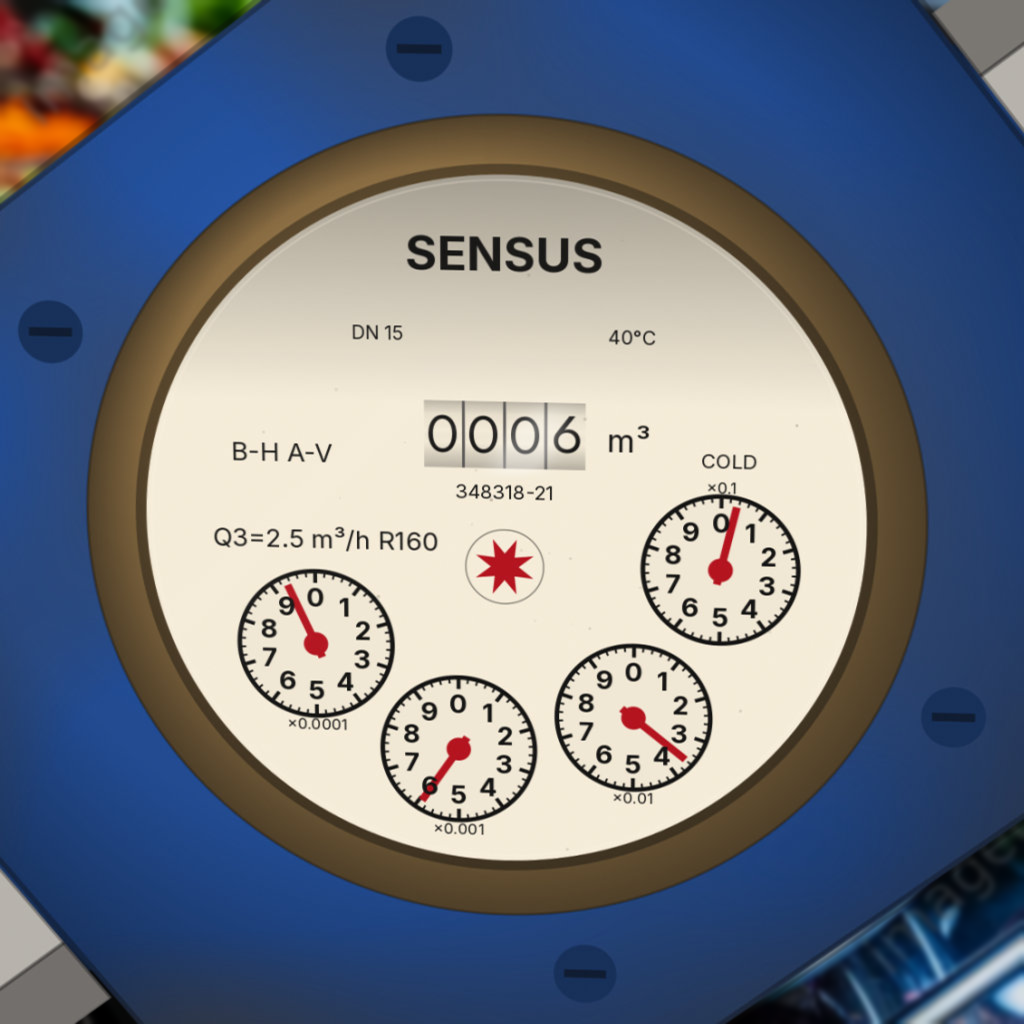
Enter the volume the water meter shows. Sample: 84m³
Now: 6.0359m³
